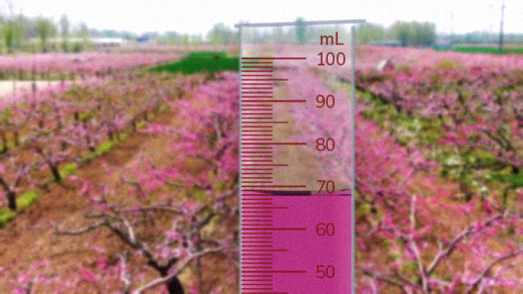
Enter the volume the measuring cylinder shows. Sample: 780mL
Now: 68mL
